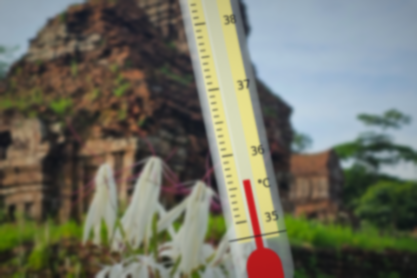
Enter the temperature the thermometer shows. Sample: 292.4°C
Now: 35.6°C
